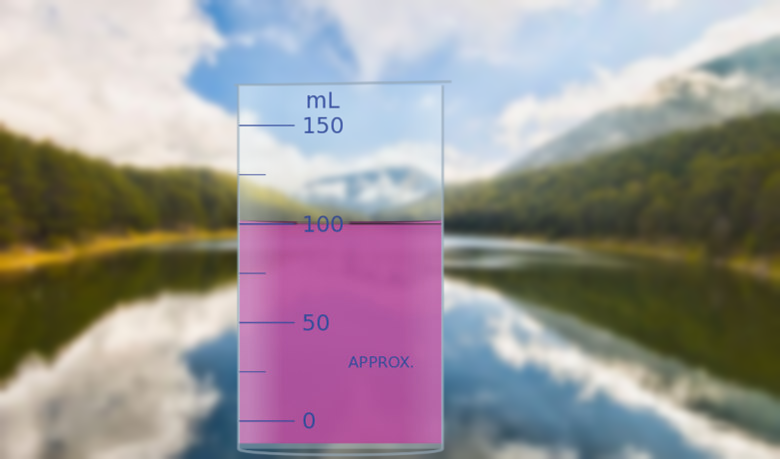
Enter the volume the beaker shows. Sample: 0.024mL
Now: 100mL
